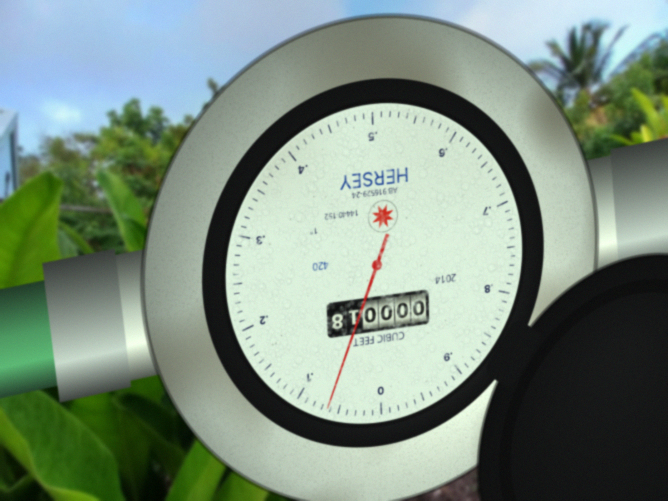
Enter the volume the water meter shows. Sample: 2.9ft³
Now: 18.06ft³
